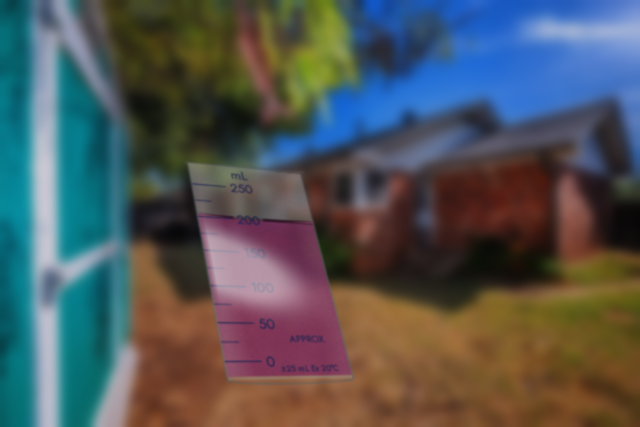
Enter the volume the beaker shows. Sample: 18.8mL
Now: 200mL
